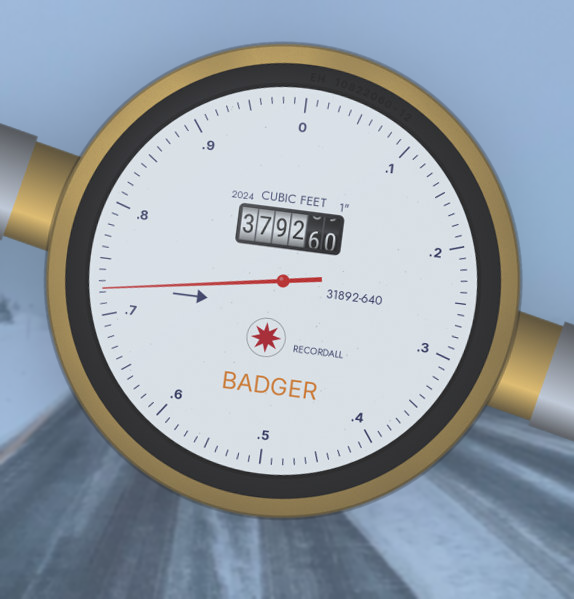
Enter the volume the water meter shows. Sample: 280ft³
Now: 379259.72ft³
